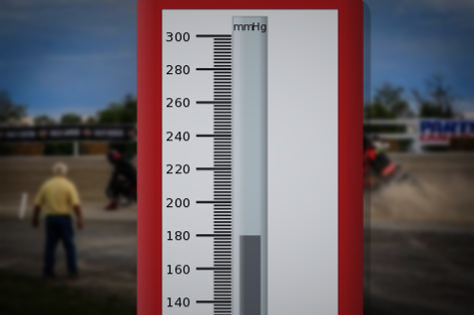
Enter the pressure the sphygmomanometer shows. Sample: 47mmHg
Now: 180mmHg
